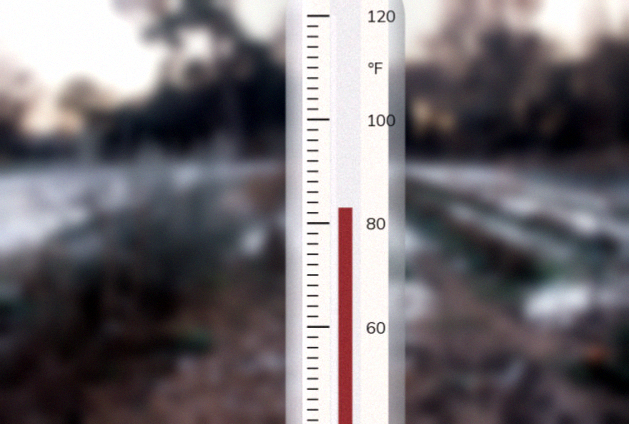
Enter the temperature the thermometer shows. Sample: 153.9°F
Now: 83°F
